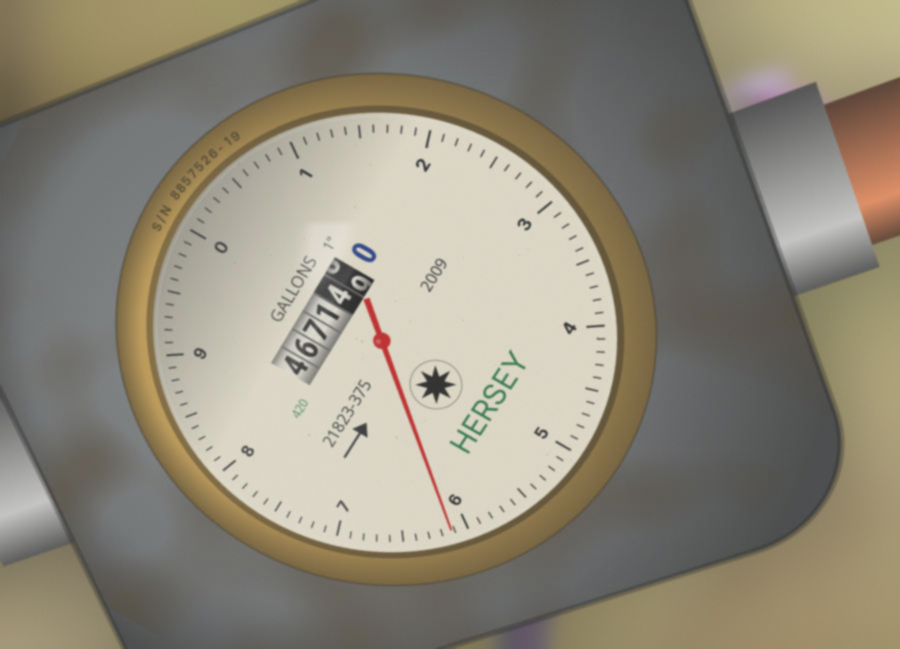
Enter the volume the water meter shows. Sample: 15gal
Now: 4671486.1gal
